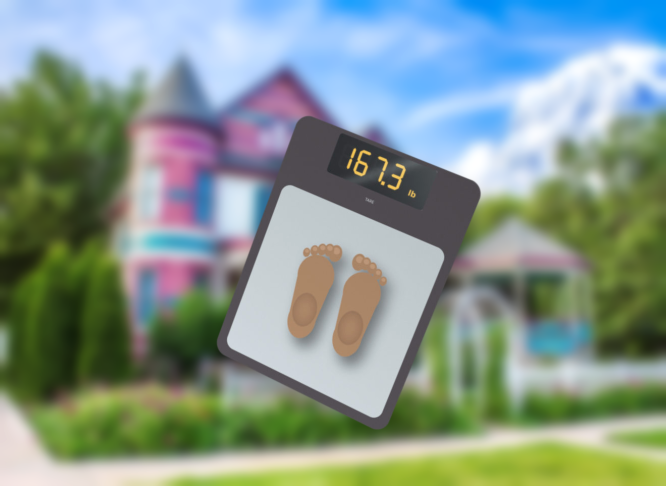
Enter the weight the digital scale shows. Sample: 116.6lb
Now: 167.3lb
